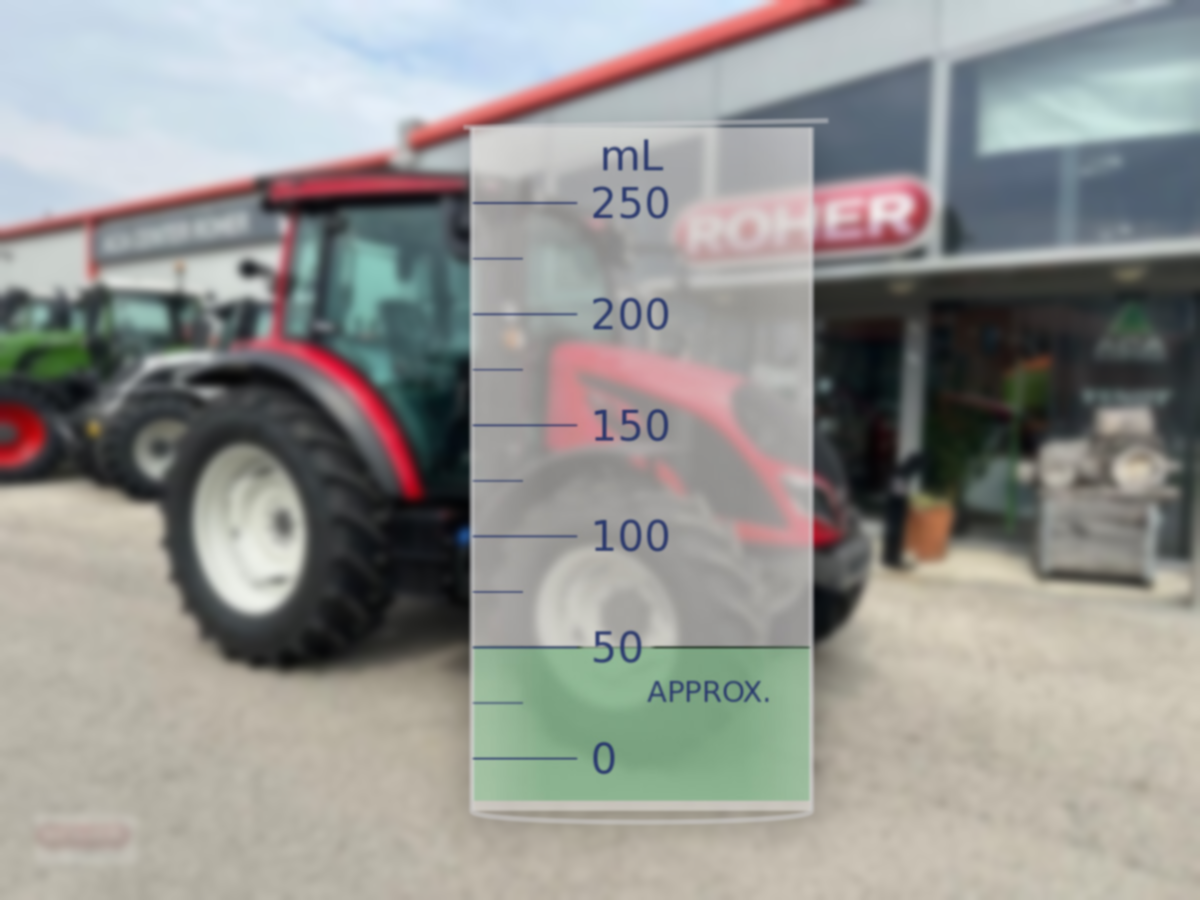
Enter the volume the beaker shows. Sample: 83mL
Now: 50mL
